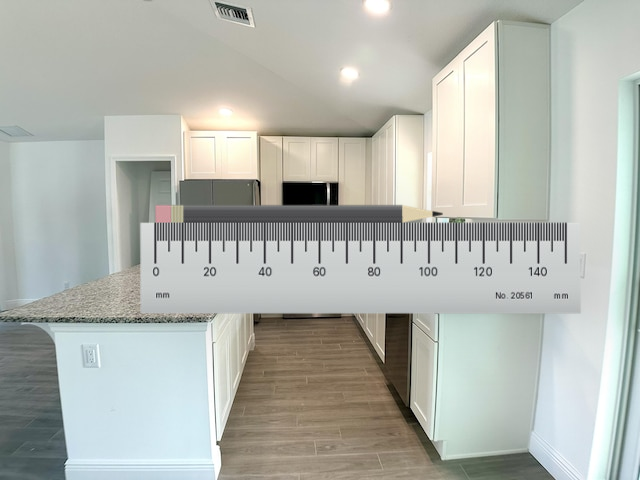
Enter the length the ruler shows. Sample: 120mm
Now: 105mm
